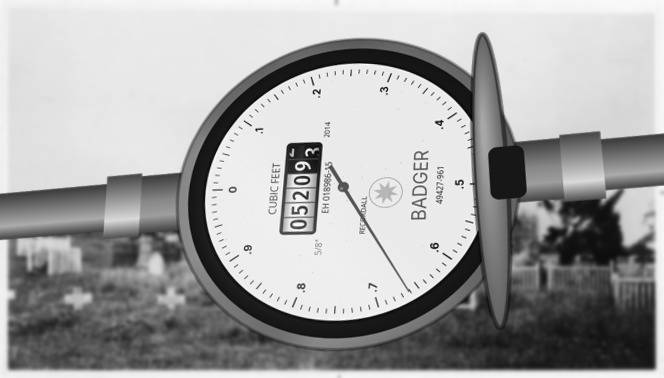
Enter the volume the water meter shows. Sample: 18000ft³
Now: 52092.66ft³
